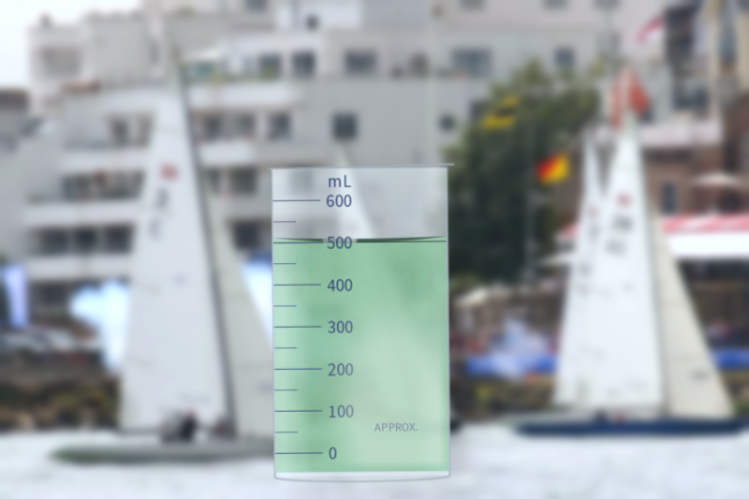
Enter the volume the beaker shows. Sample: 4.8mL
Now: 500mL
